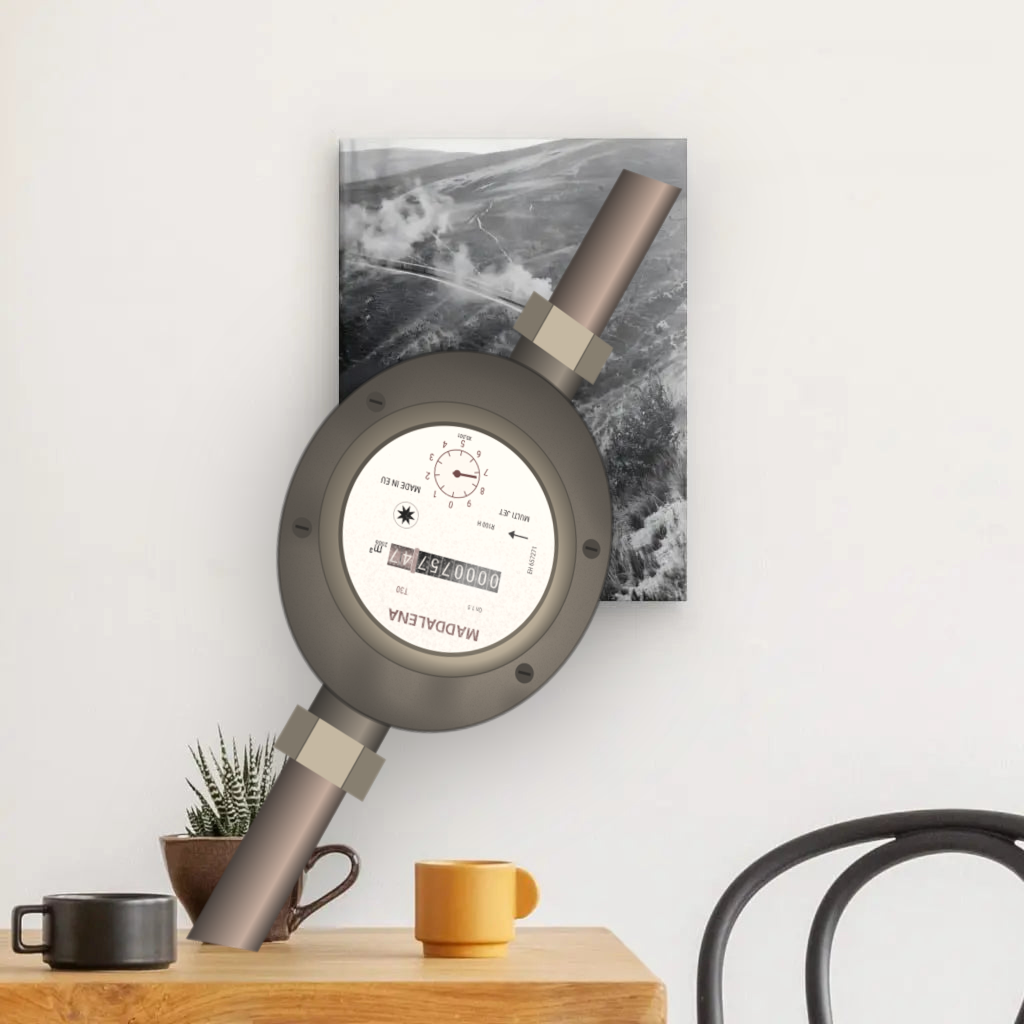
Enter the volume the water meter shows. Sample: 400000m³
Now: 757.477m³
